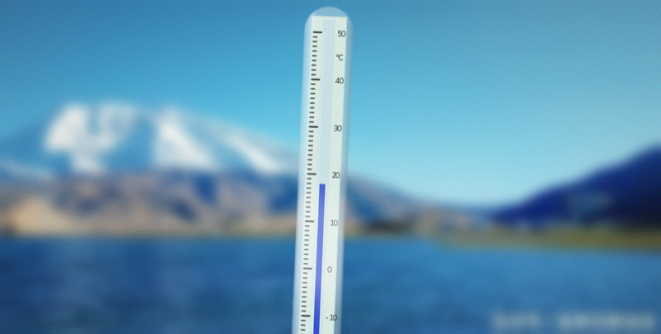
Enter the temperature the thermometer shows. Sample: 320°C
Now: 18°C
